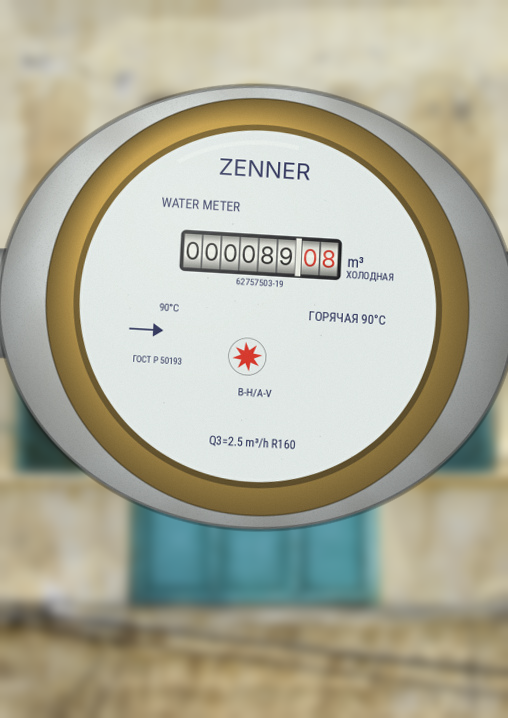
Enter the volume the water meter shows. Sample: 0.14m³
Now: 89.08m³
